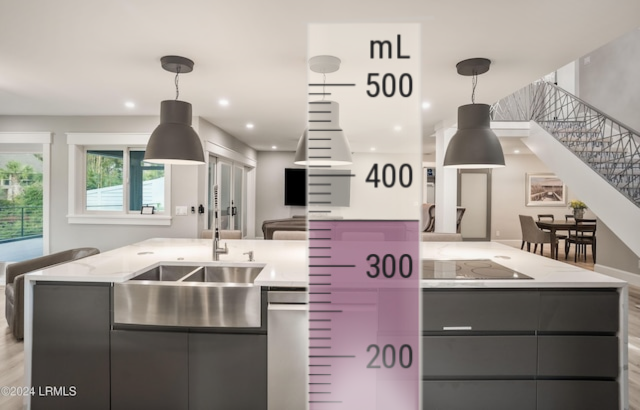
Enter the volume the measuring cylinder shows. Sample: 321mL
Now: 350mL
